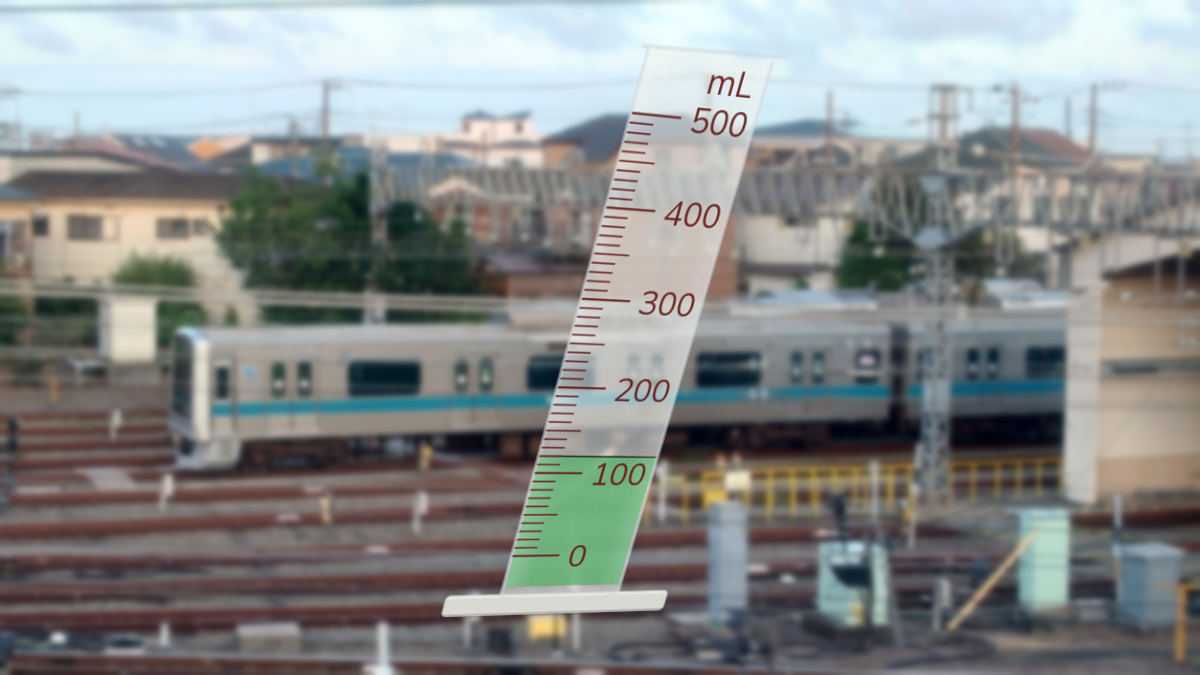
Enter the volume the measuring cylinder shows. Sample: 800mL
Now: 120mL
